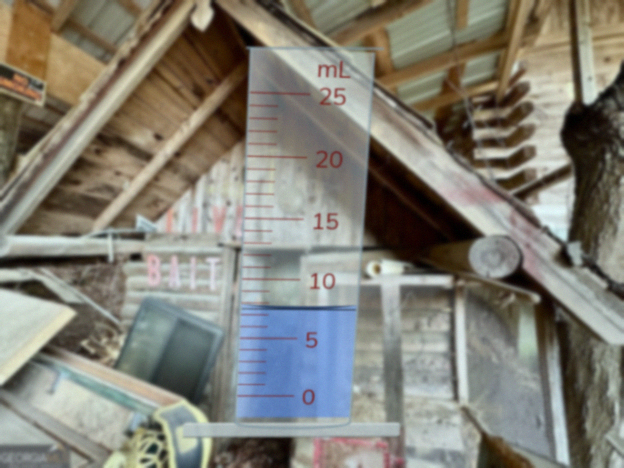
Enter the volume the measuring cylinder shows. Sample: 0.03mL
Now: 7.5mL
